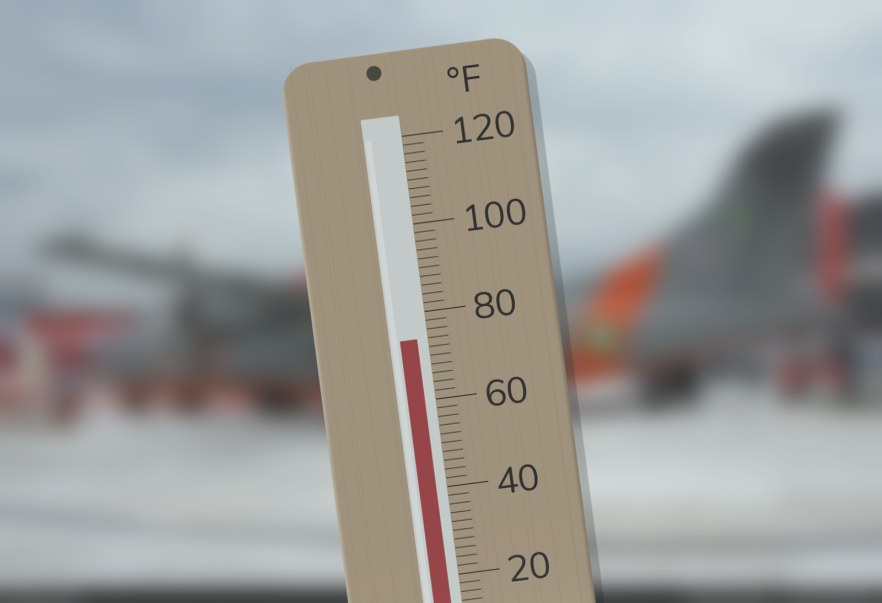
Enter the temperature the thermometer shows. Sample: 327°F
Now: 74°F
